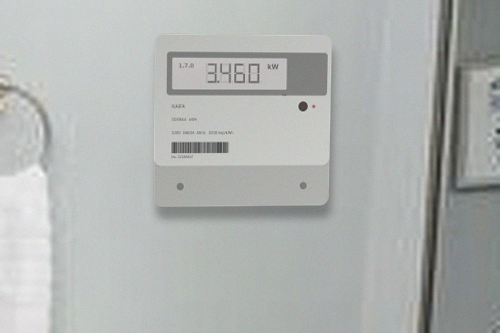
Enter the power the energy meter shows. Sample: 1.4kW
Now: 3.460kW
